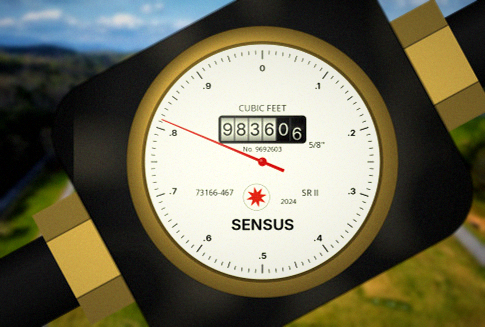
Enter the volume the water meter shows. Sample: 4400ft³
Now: 983605.81ft³
